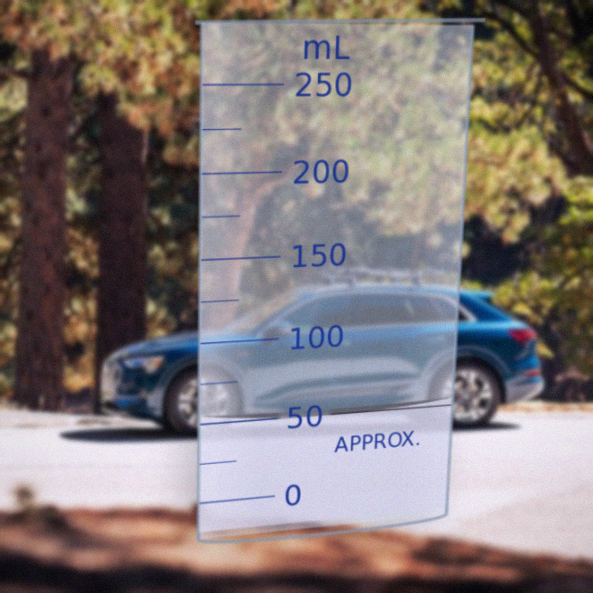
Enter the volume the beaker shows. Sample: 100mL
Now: 50mL
